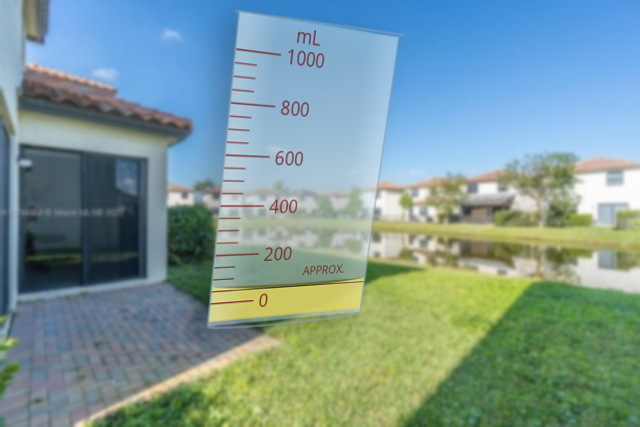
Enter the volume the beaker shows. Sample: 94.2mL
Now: 50mL
